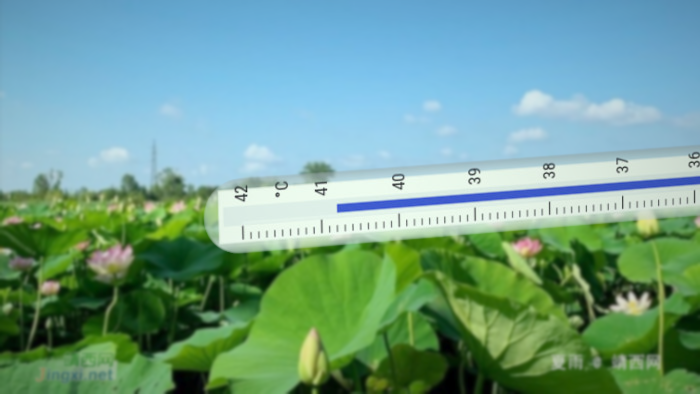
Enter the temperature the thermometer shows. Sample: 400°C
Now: 40.8°C
